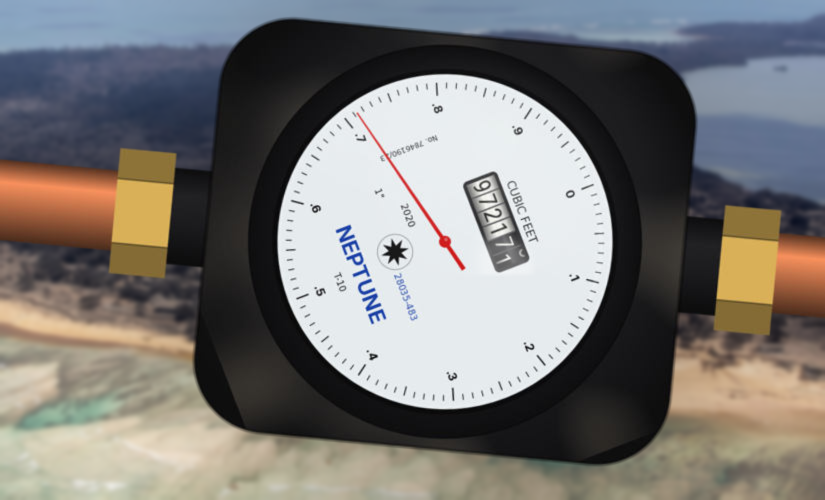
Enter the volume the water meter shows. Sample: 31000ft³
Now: 972170.71ft³
